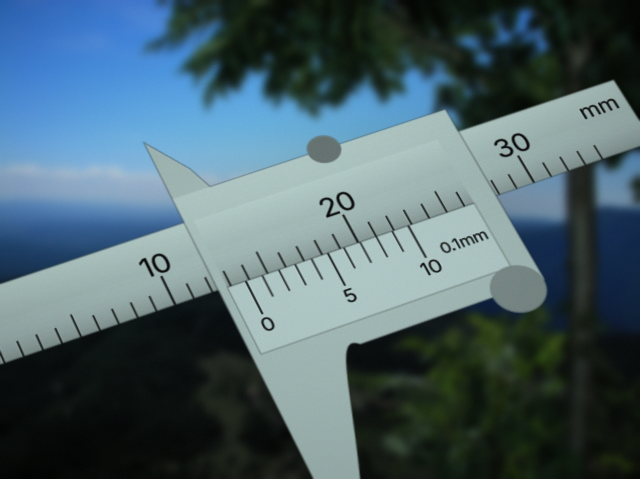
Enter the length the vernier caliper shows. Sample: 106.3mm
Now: 13.8mm
